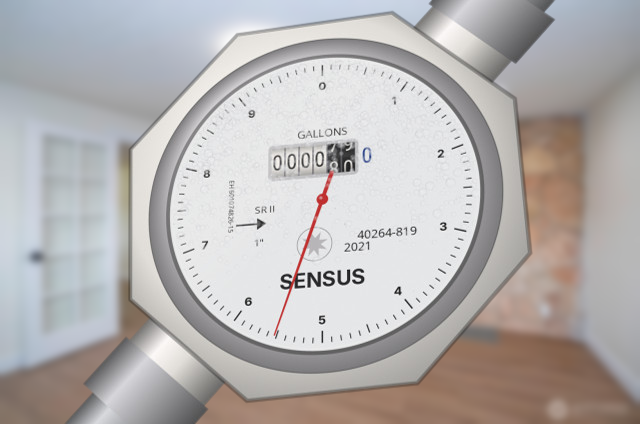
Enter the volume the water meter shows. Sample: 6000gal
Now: 795.5gal
